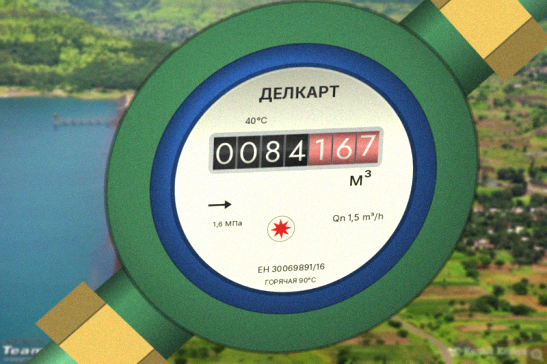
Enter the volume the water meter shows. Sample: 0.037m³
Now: 84.167m³
